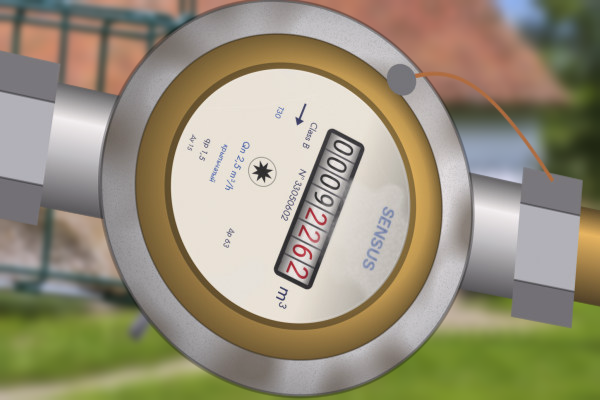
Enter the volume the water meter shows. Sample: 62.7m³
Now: 9.2262m³
